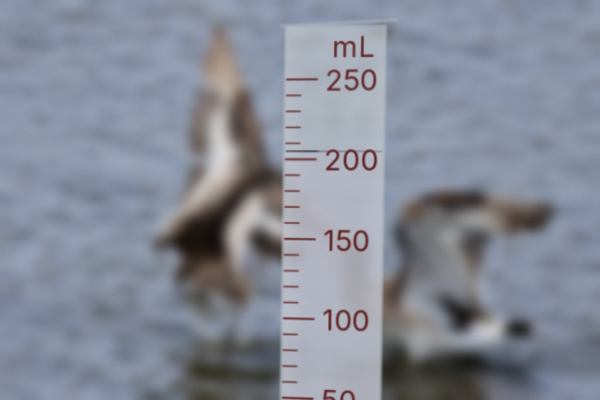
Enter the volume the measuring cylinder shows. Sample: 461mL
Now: 205mL
